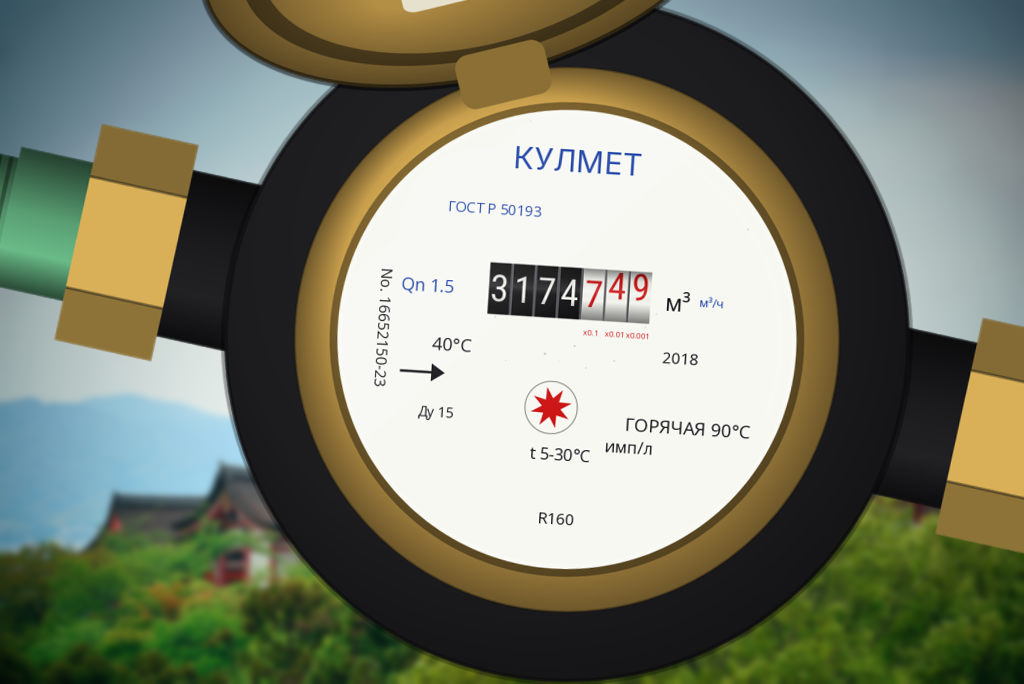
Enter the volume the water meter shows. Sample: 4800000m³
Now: 3174.749m³
